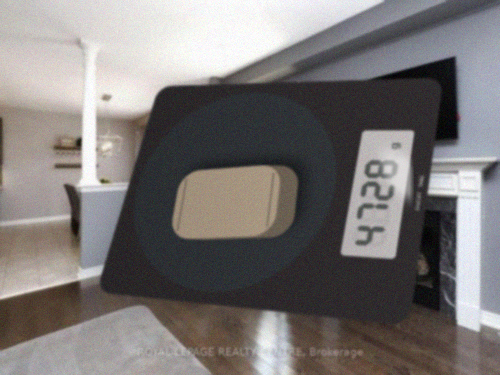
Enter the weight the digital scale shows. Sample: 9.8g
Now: 4728g
